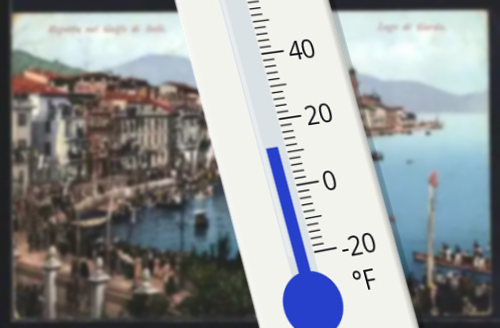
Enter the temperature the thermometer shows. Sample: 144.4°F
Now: 12°F
